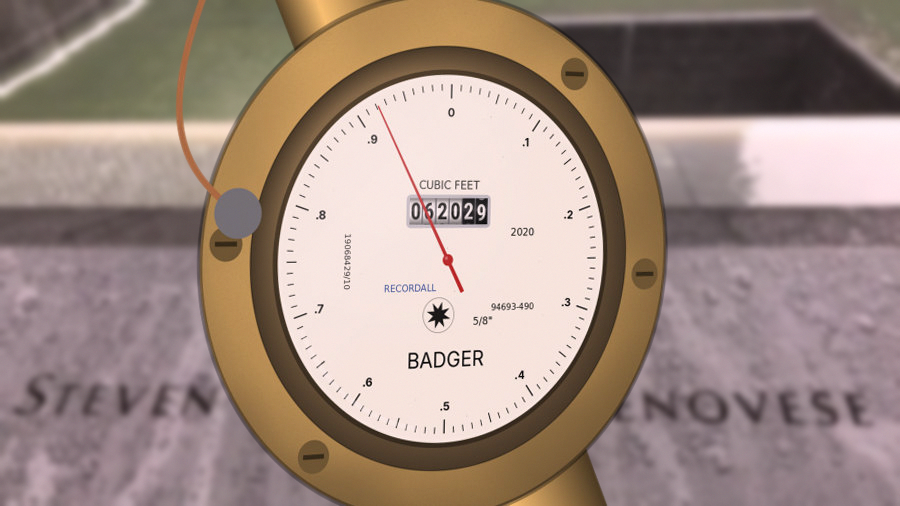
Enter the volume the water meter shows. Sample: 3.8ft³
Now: 62028.92ft³
